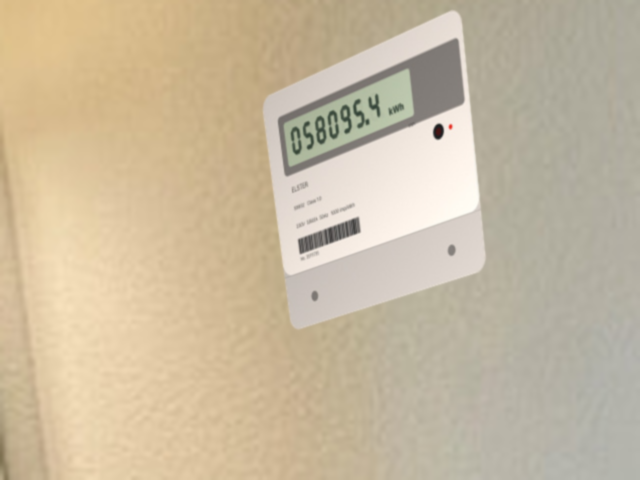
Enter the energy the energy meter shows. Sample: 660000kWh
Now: 58095.4kWh
